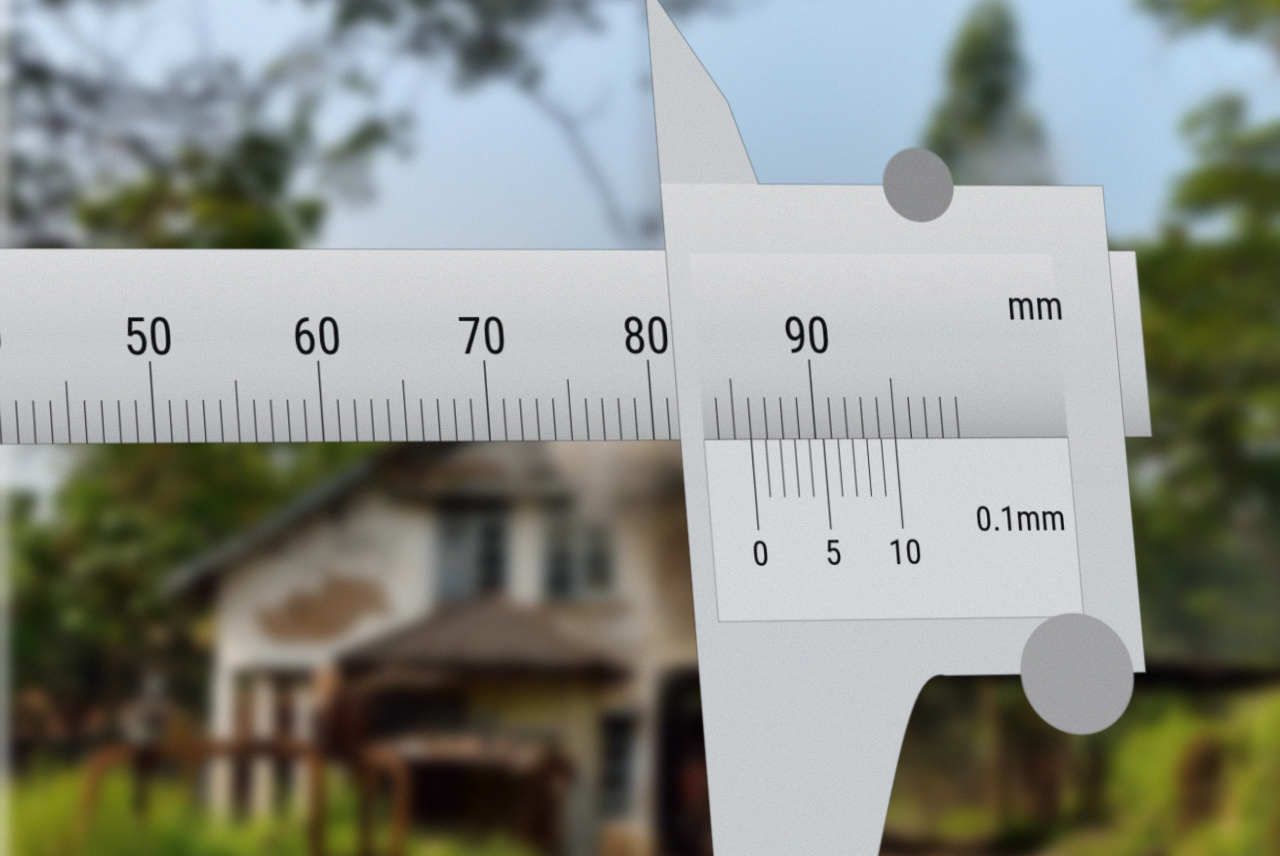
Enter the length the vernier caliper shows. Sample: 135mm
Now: 86.0mm
